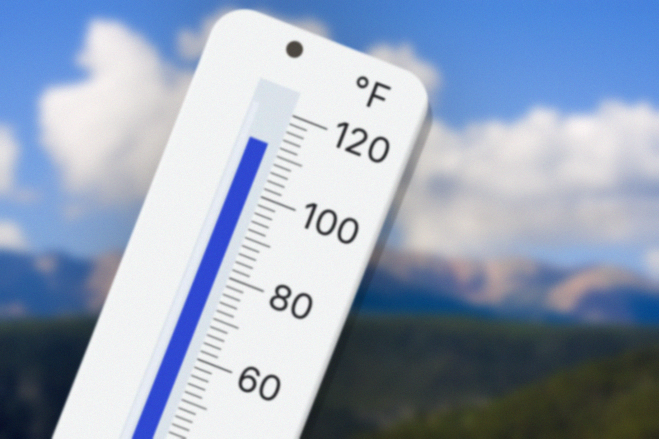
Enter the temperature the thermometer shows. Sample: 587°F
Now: 112°F
